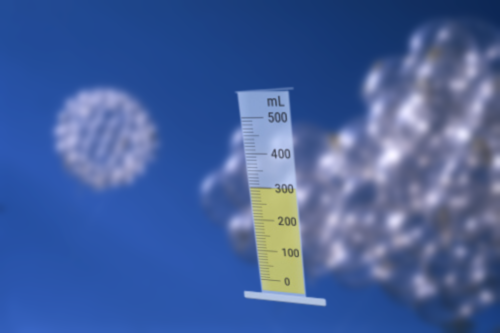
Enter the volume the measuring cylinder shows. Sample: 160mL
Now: 300mL
